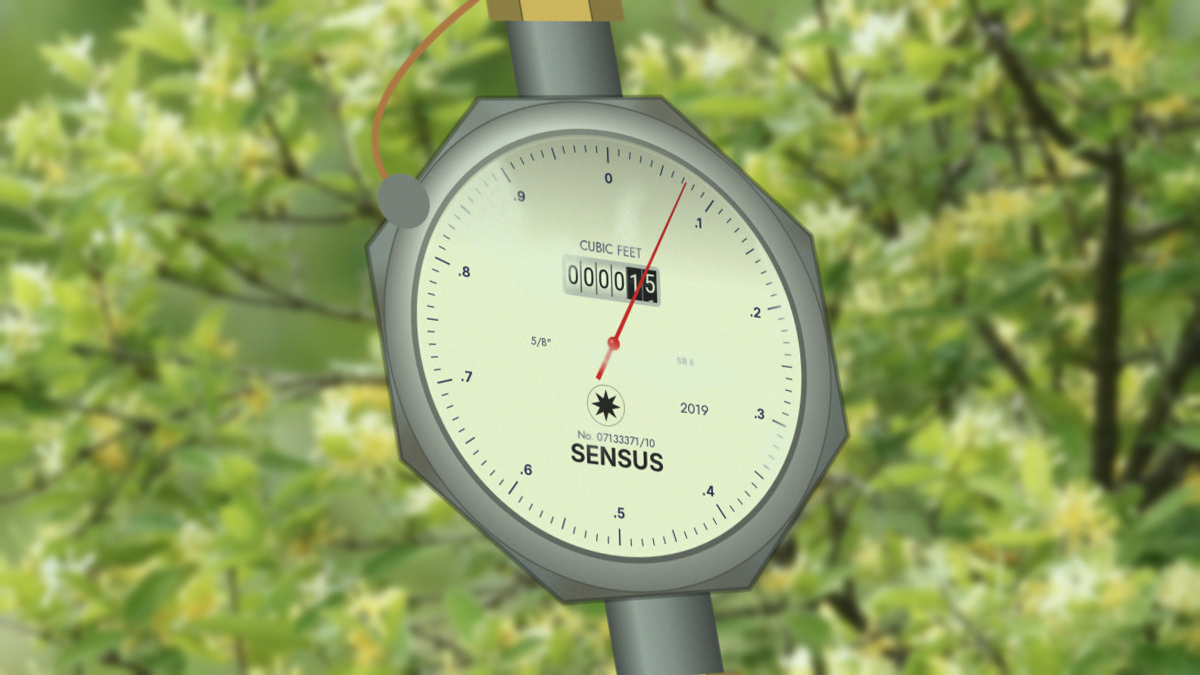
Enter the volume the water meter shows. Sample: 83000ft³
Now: 15.07ft³
